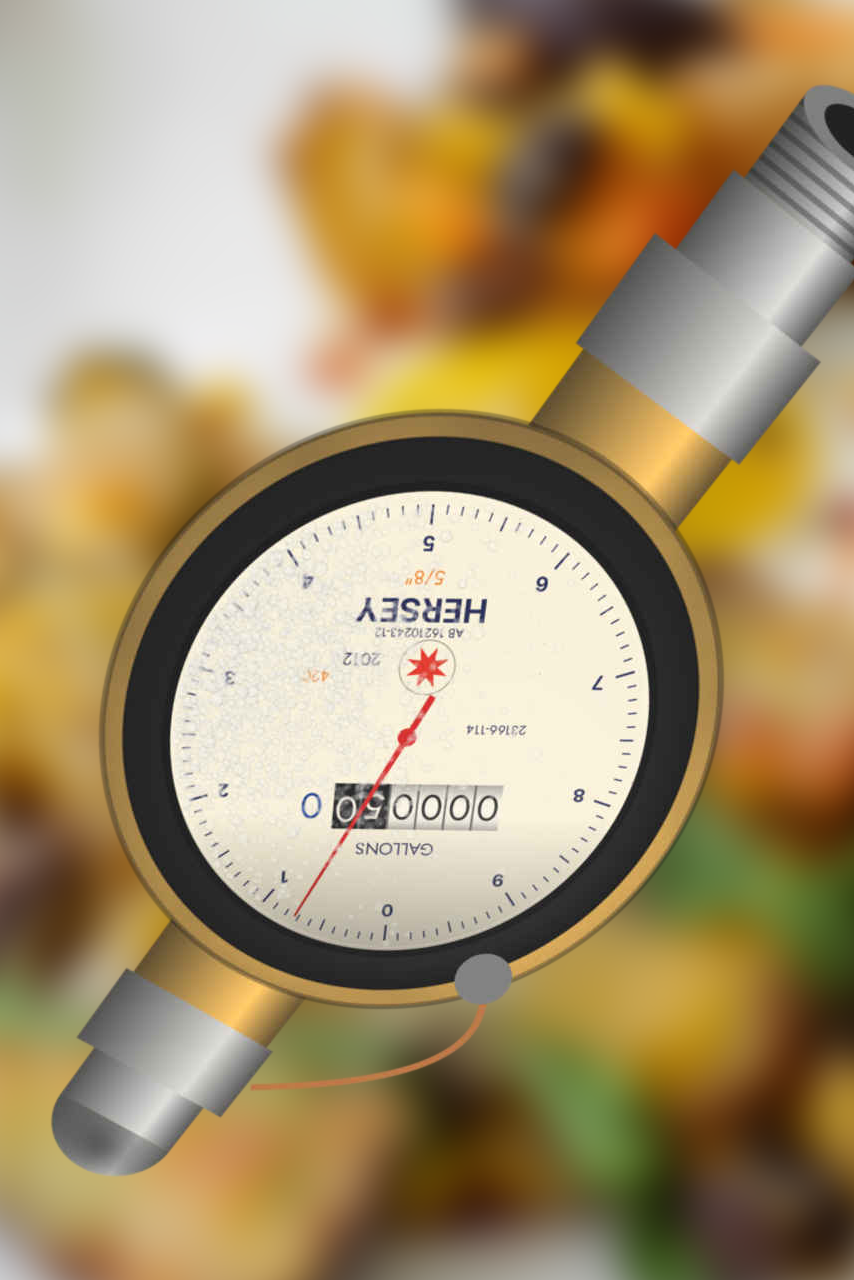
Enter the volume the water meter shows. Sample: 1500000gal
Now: 500.7gal
